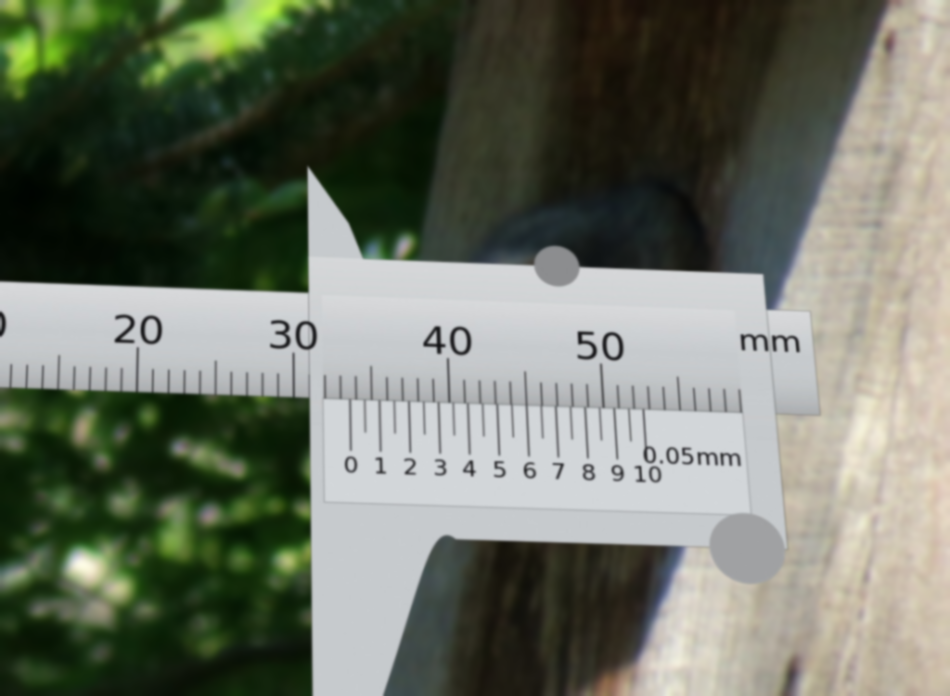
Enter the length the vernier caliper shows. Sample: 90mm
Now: 33.6mm
